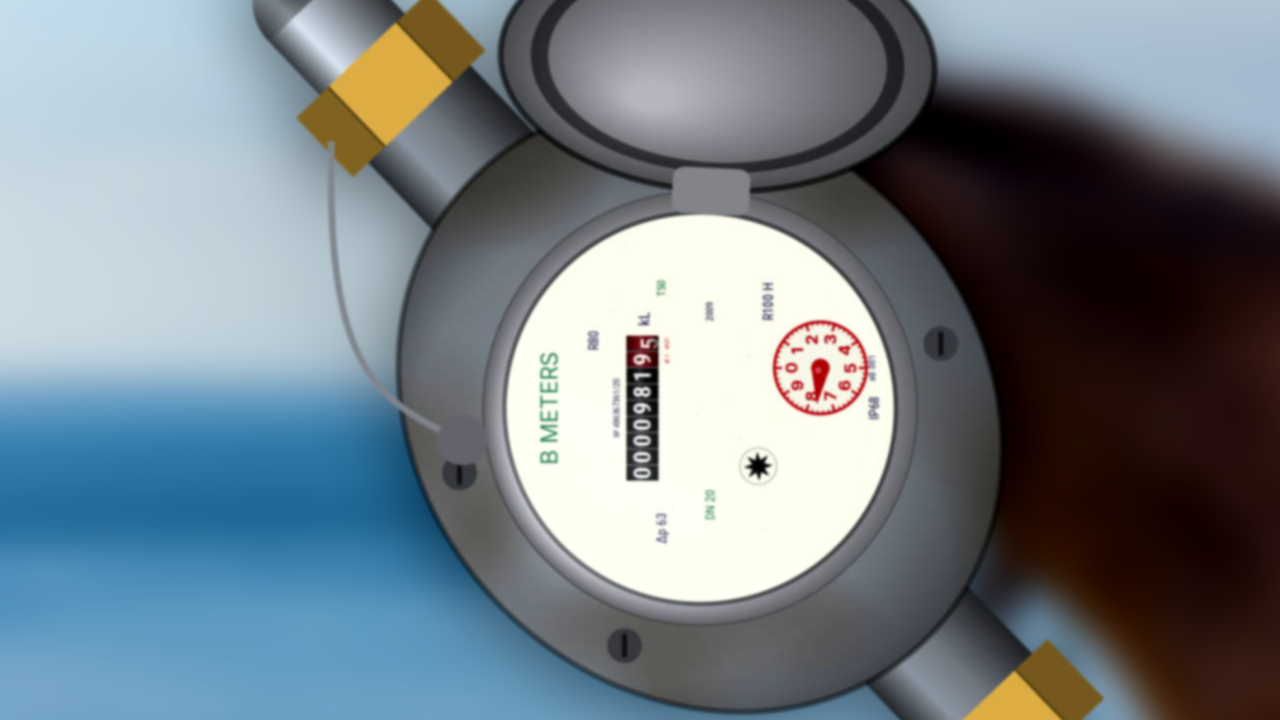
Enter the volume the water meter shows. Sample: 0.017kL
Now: 981.947kL
